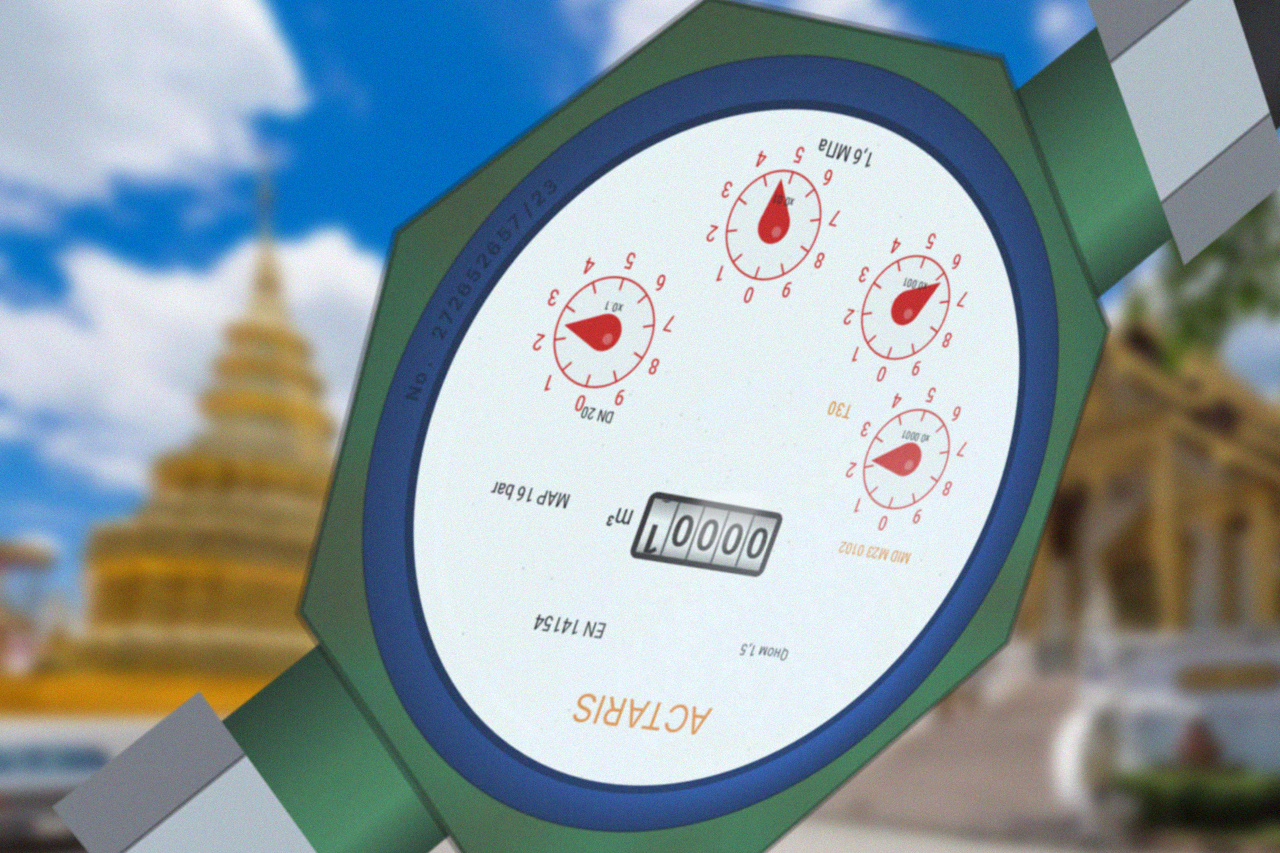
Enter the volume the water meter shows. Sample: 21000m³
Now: 1.2462m³
